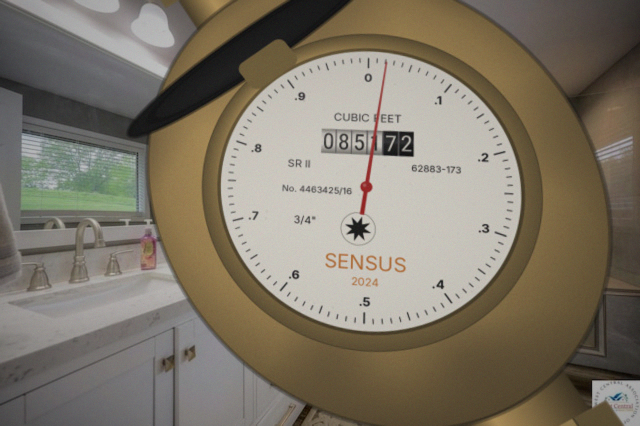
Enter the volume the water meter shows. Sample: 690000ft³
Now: 85172.02ft³
